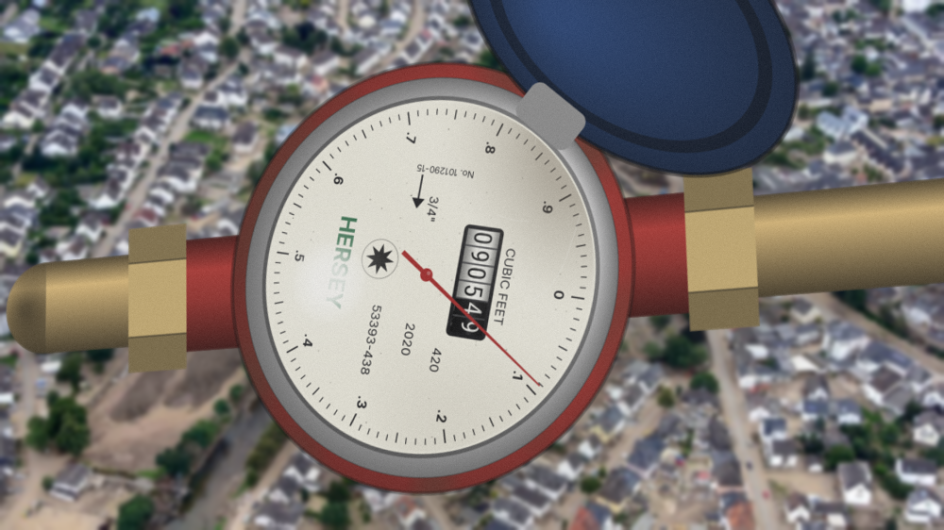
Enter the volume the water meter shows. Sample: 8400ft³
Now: 90549.09ft³
